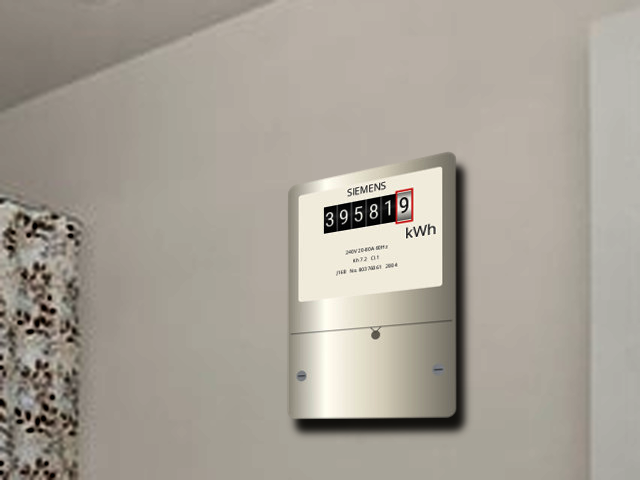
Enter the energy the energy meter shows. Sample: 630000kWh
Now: 39581.9kWh
